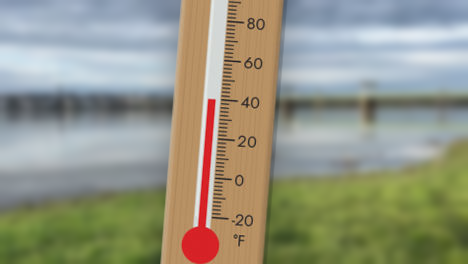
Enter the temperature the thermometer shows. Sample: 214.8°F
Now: 40°F
